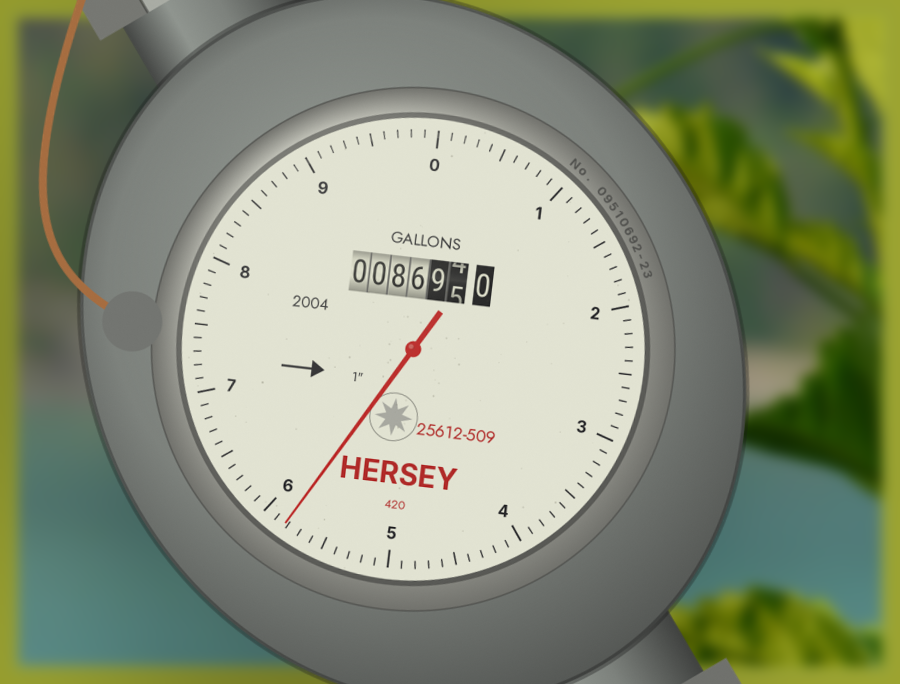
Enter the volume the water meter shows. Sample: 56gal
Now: 86945.8gal
